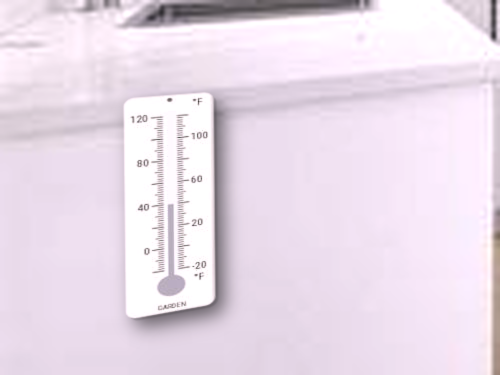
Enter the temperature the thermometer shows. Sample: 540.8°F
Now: 40°F
